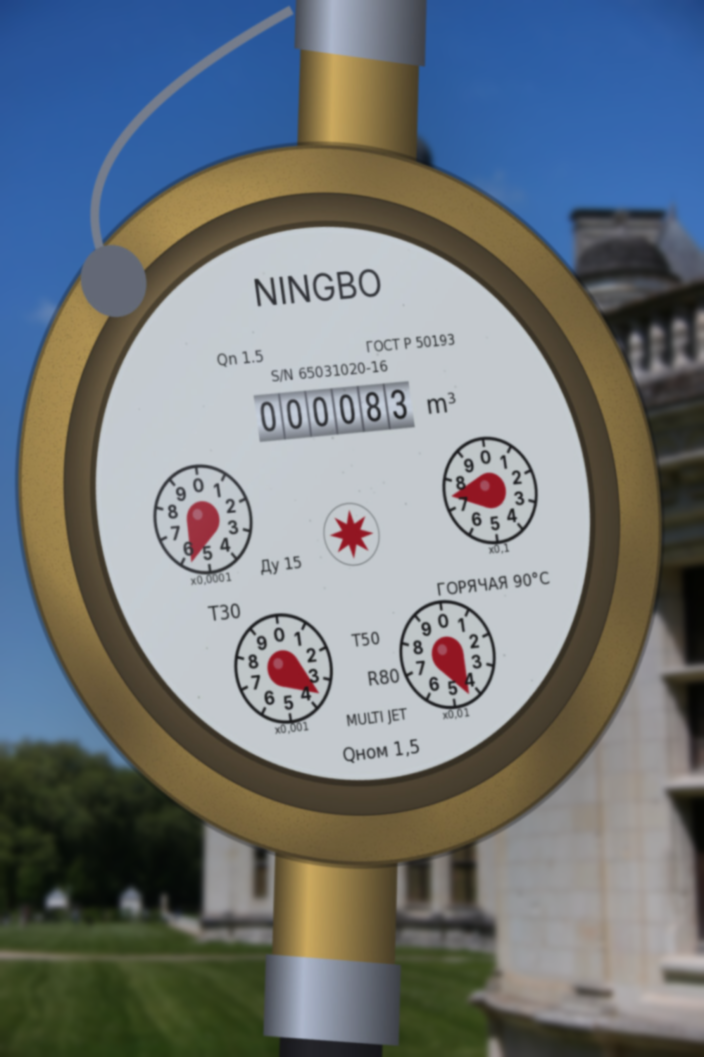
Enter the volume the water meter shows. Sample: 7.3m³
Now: 83.7435m³
